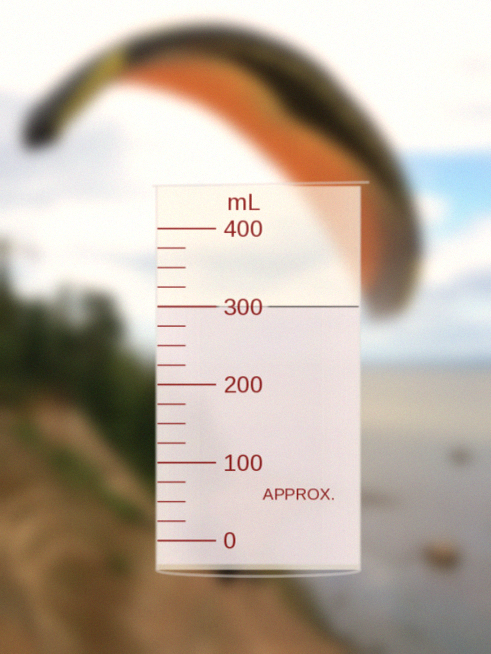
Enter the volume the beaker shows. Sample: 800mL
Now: 300mL
